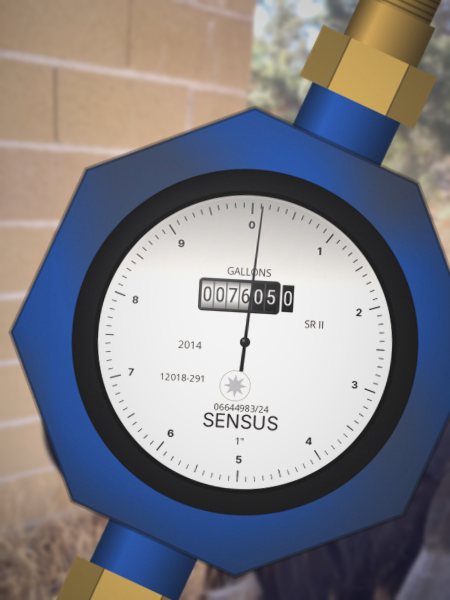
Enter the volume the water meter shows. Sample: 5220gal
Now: 76050.1gal
